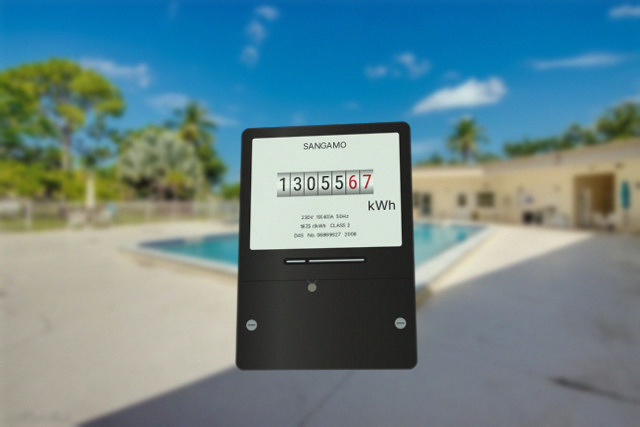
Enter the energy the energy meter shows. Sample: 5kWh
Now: 13055.67kWh
